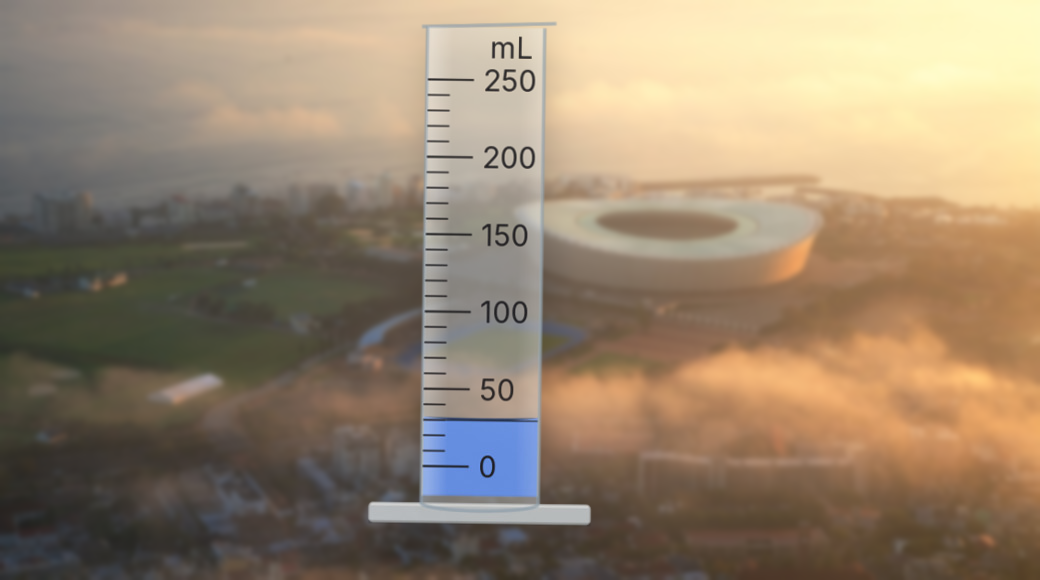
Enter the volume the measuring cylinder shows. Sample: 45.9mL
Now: 30mL
